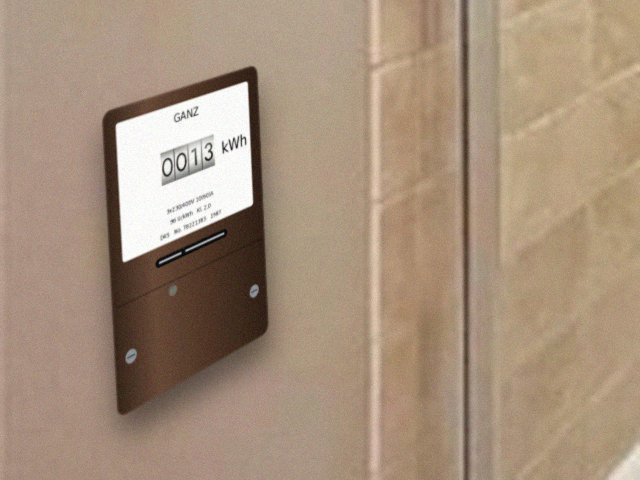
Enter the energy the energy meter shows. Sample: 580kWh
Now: 13kWh
